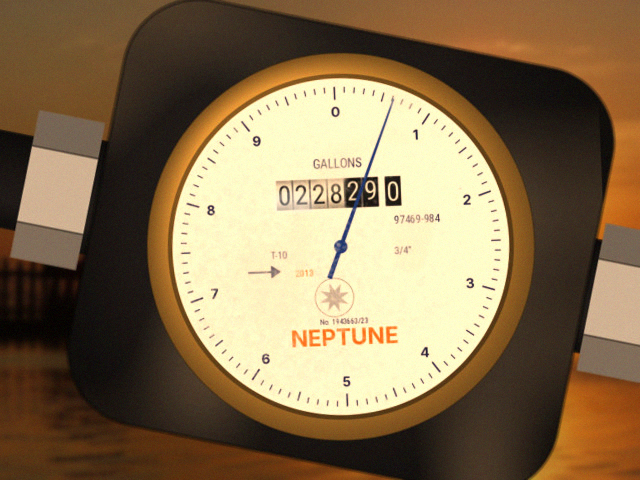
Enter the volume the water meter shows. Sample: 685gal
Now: 228290.6gal
